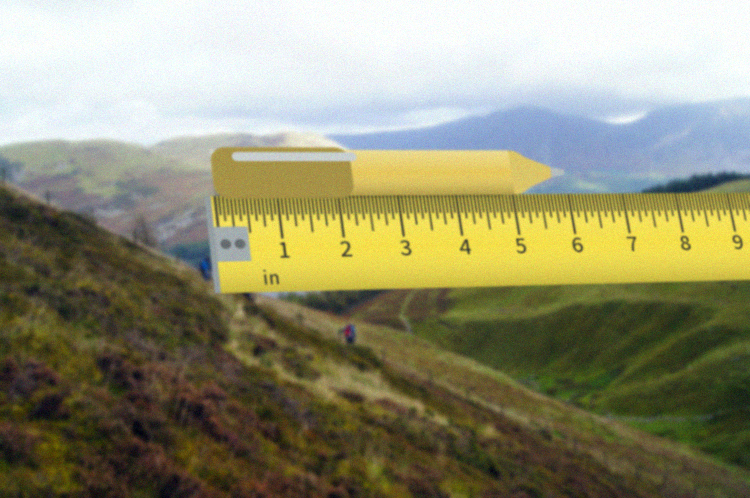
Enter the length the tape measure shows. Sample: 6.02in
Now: 6in
